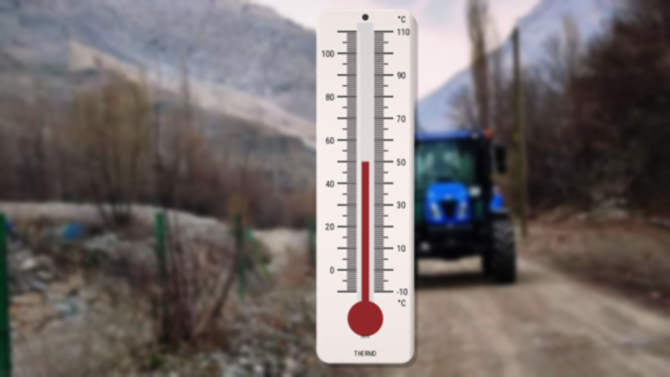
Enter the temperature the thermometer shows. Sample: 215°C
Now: 50°C
